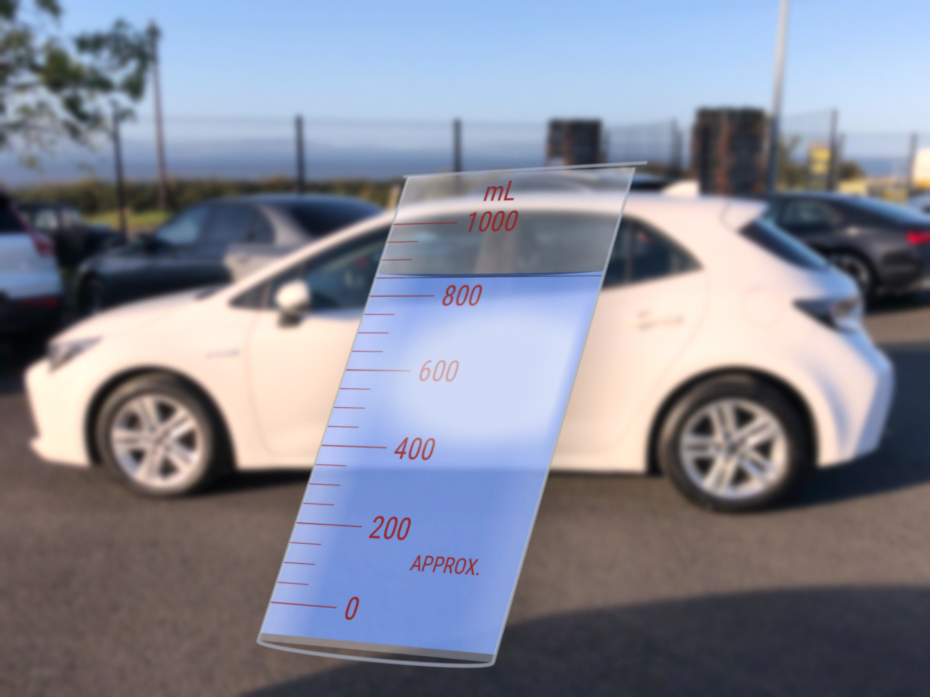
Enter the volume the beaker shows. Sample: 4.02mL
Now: 850mL
